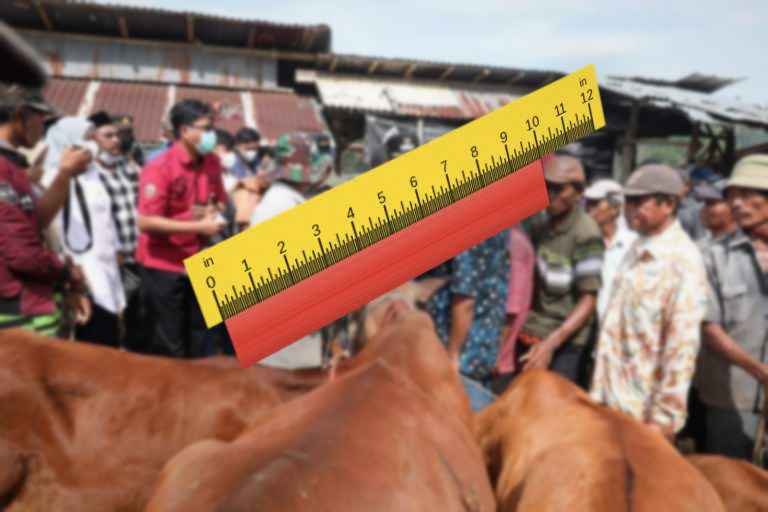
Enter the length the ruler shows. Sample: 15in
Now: 10in
